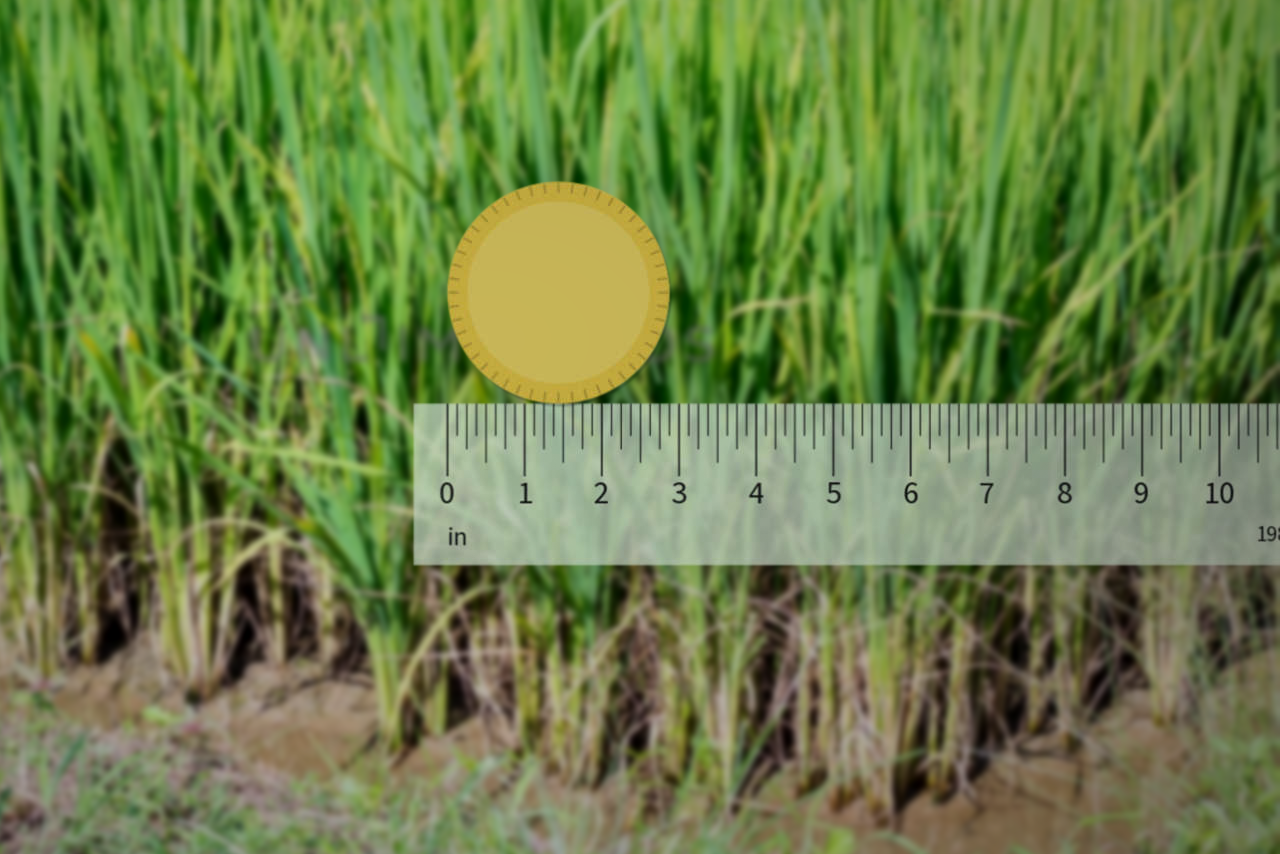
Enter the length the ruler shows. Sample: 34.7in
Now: 2.875in
